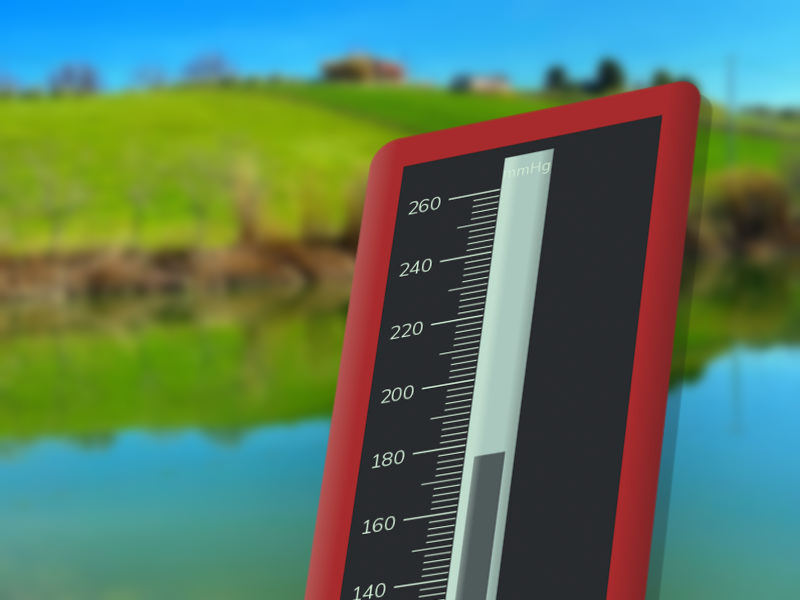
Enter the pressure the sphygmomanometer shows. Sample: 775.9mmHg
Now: 176mmHg
